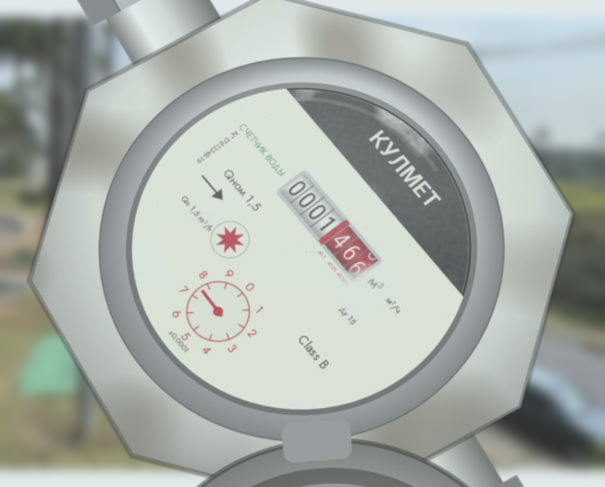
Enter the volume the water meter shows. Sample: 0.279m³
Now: 1.4657m³
